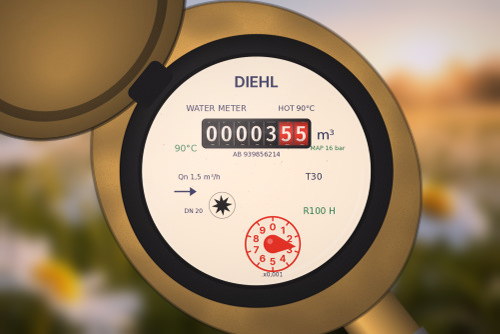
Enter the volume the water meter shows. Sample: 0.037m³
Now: 3.552m³
